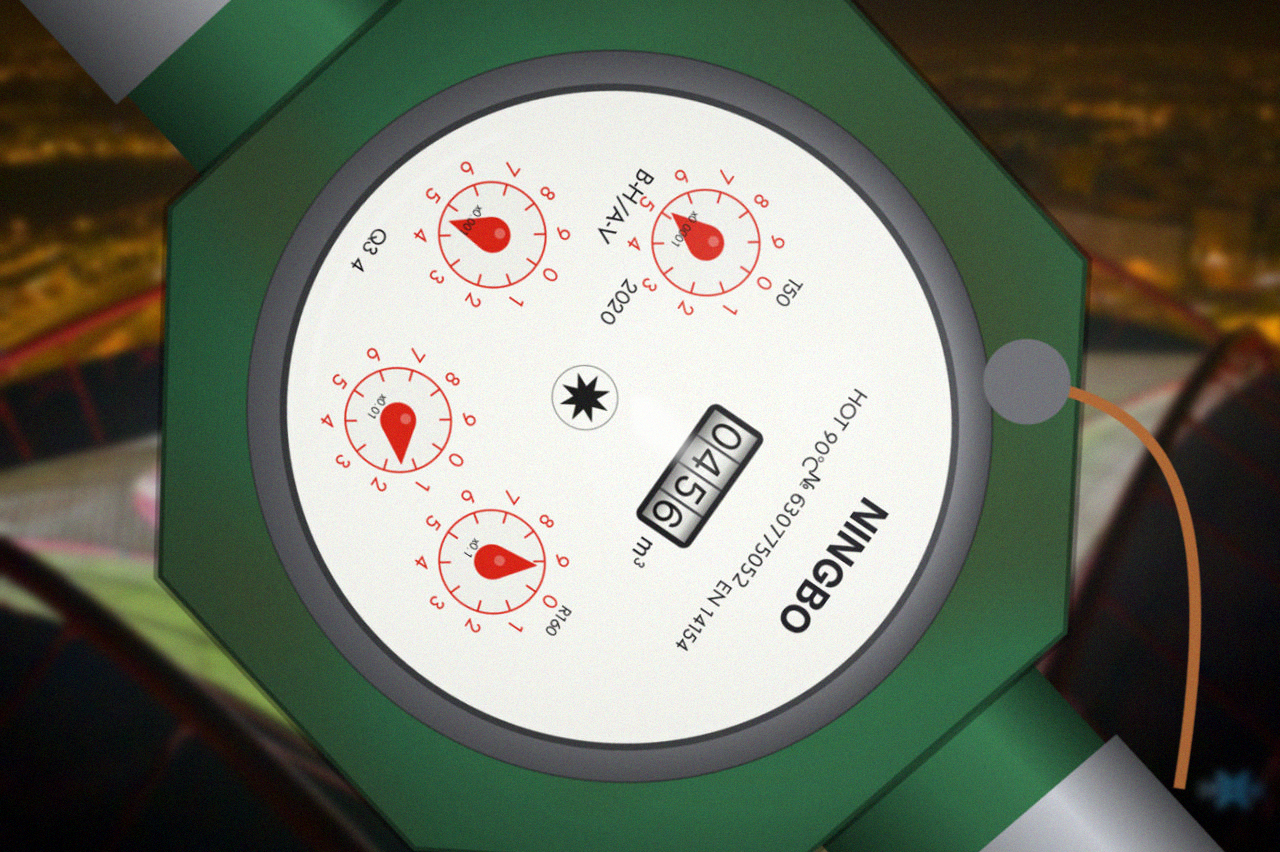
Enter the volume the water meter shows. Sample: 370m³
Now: 455.9145m³
